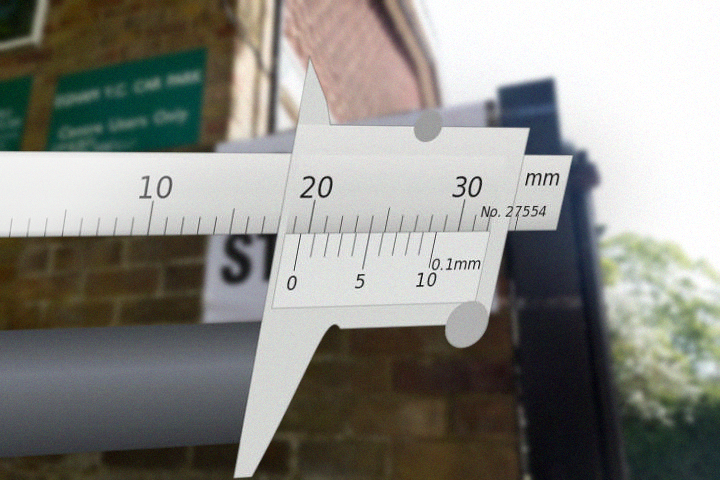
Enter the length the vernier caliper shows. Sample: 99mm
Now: 19.5mm
